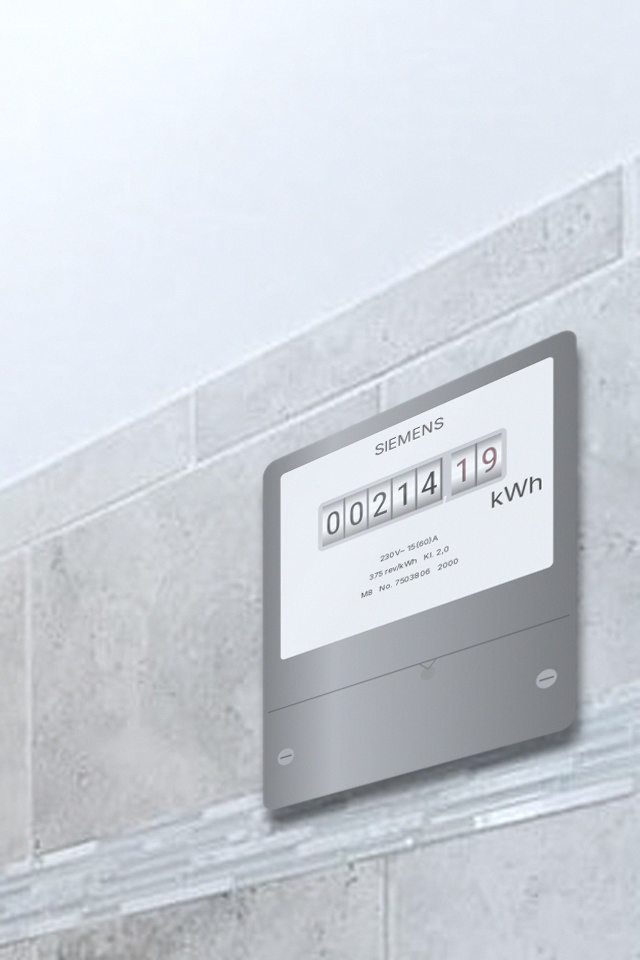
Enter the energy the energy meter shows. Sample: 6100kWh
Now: 214.19kWh
